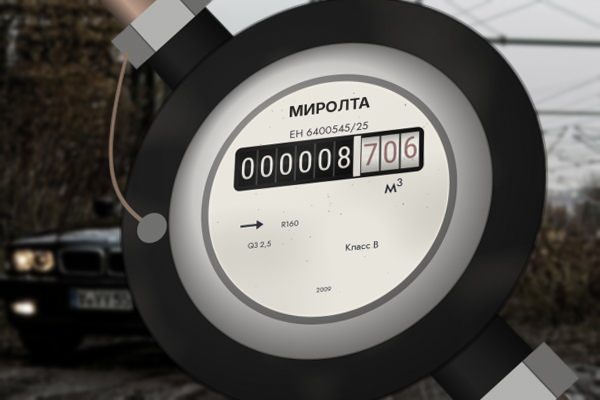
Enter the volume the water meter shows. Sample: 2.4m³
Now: 8.706m³
